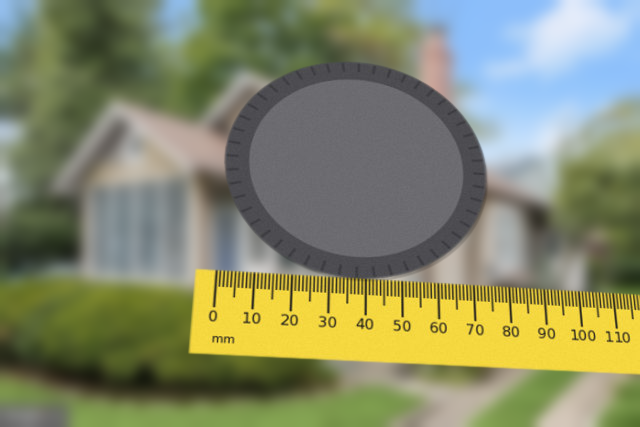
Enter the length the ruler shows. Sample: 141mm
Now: 75mm
